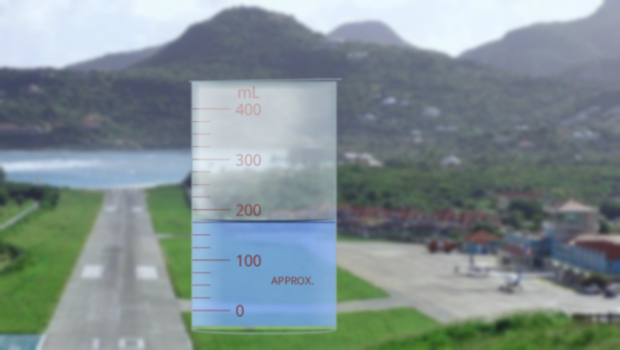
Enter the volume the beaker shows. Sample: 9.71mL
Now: 175mL
